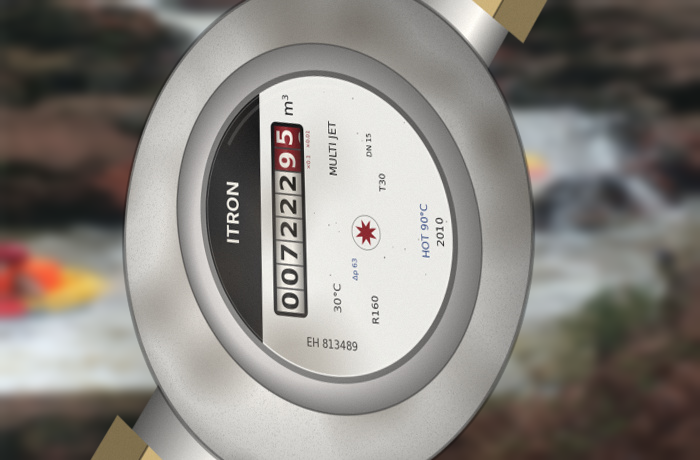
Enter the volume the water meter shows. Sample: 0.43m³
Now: 7222.95m³
